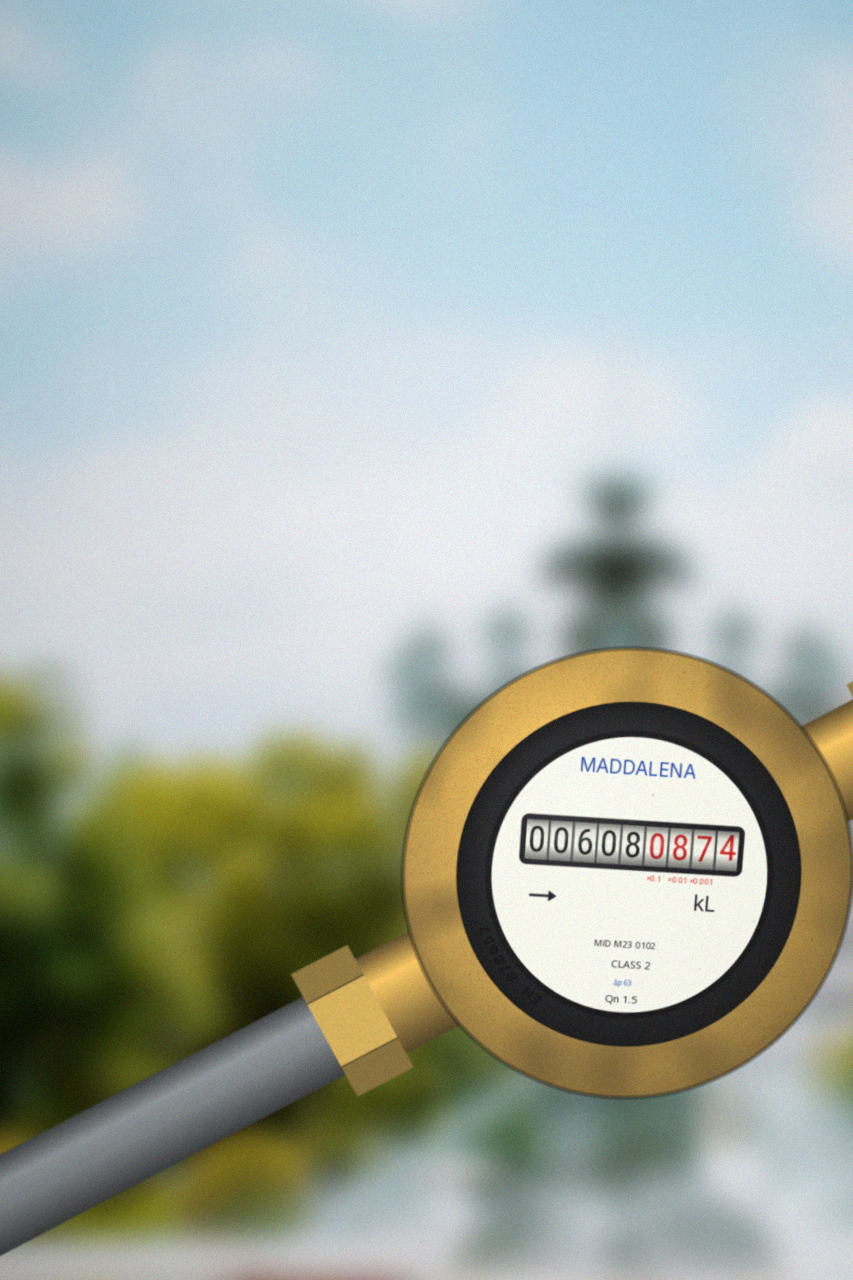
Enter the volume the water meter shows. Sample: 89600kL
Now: 608.0874kL
